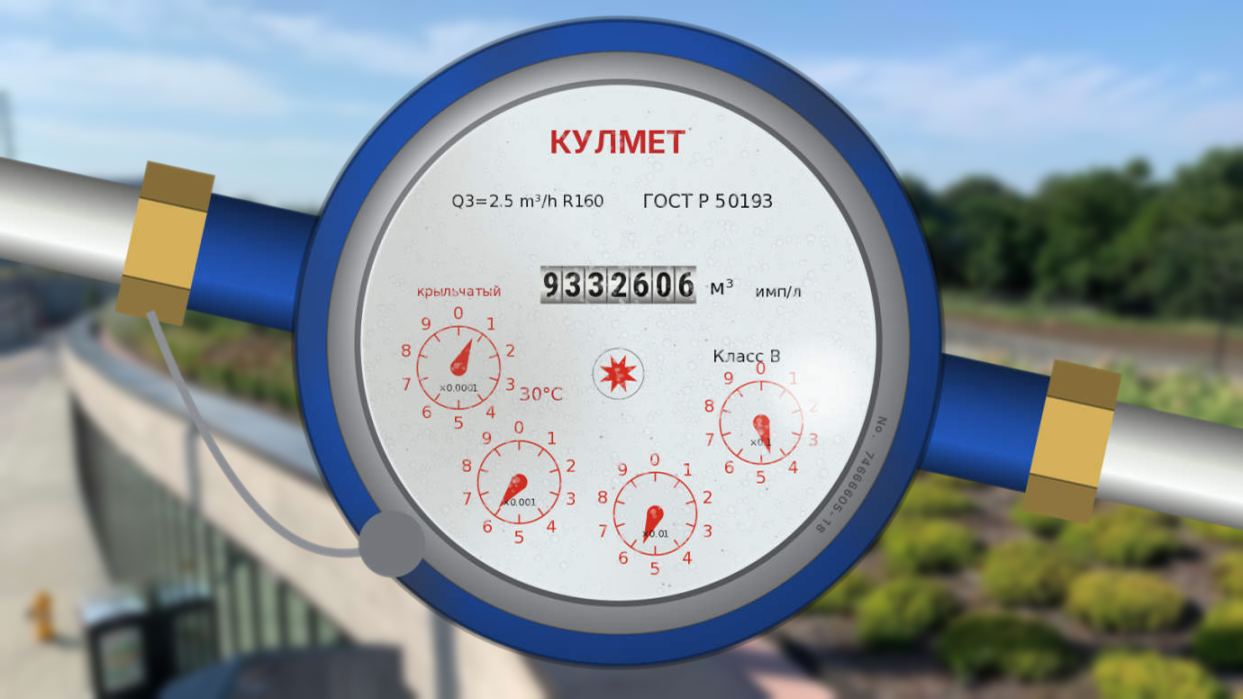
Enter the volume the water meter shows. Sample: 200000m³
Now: 9332606.4560m³
